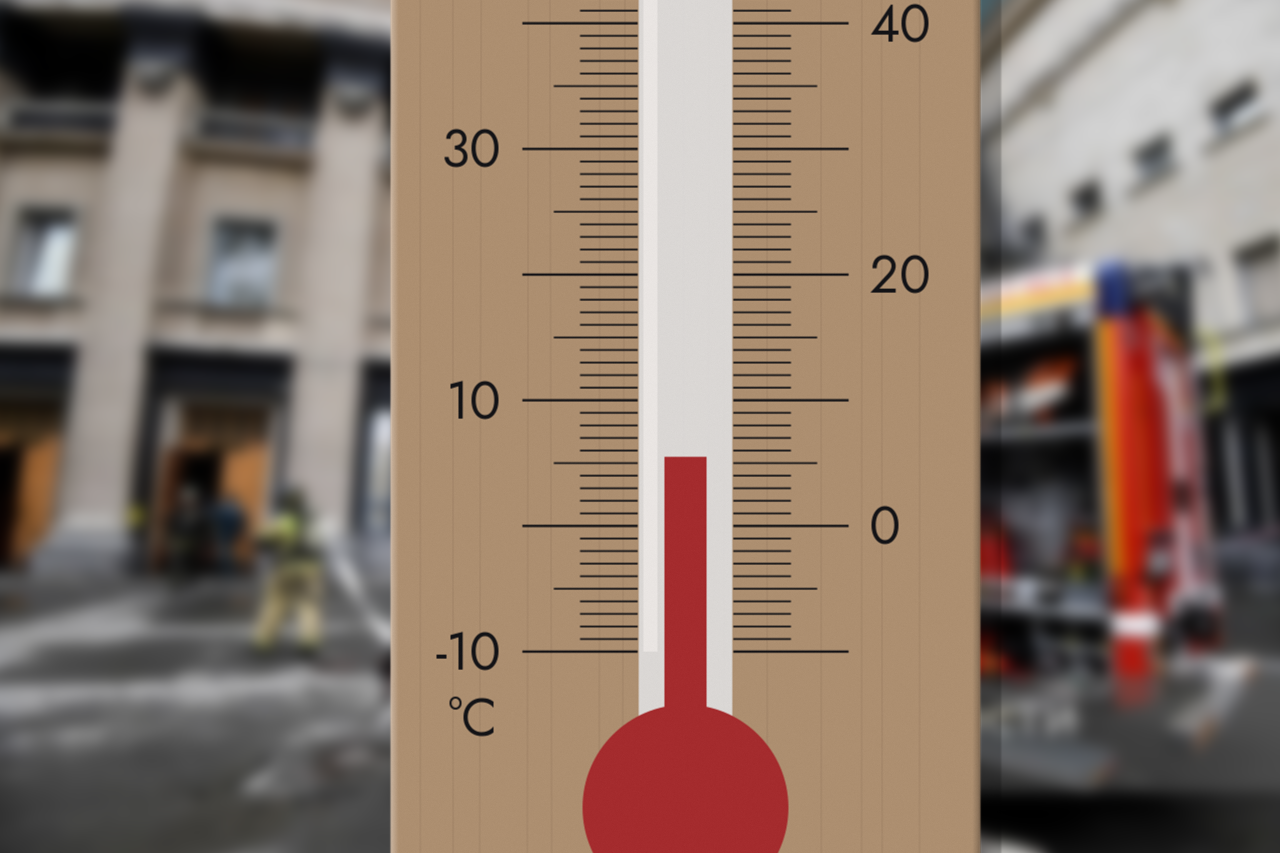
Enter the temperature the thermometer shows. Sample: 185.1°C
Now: 5.5°C
